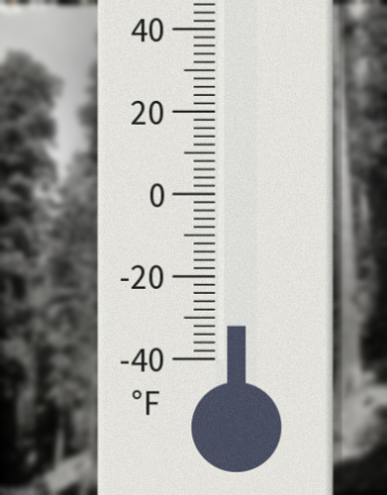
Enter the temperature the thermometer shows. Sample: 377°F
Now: -32°F
